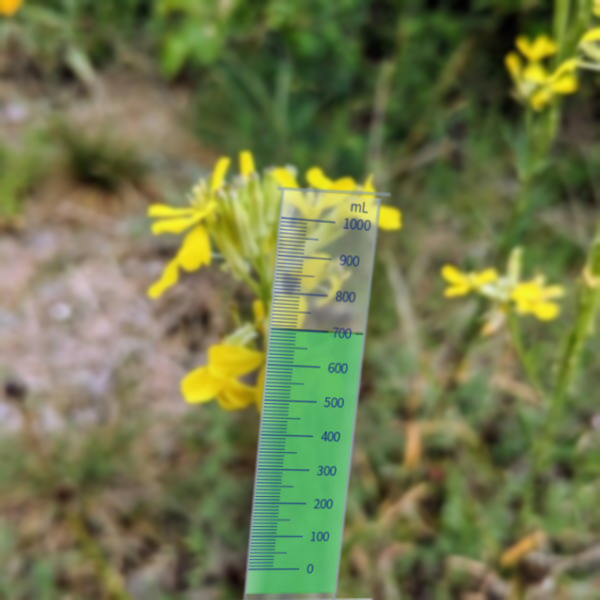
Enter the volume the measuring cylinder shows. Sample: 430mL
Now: 700mL
